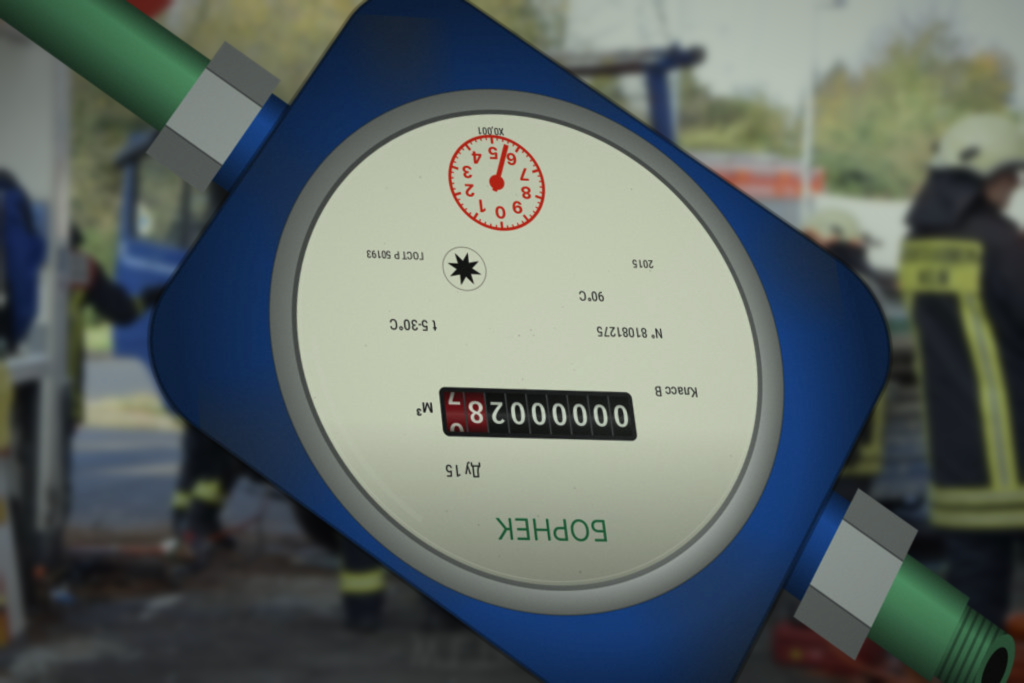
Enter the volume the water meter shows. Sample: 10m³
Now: 2.865m³
